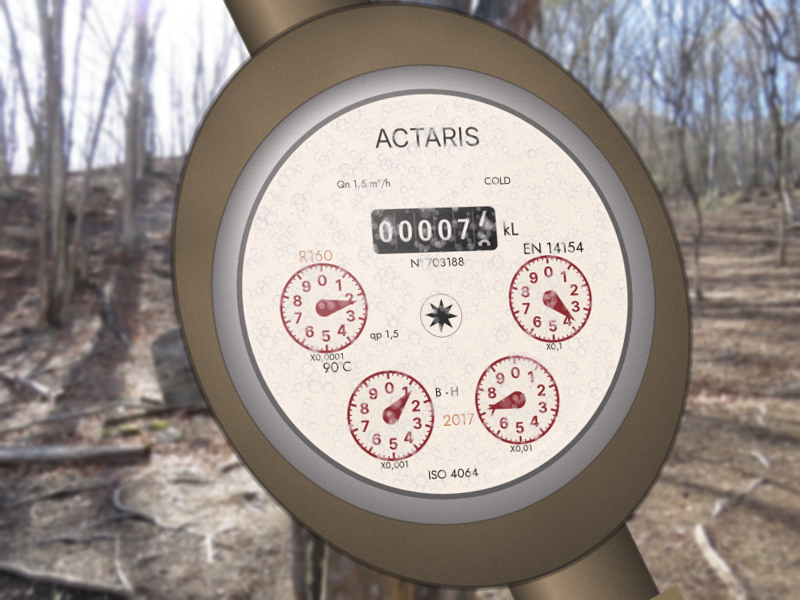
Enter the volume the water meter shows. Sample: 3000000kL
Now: 77.3712kL
